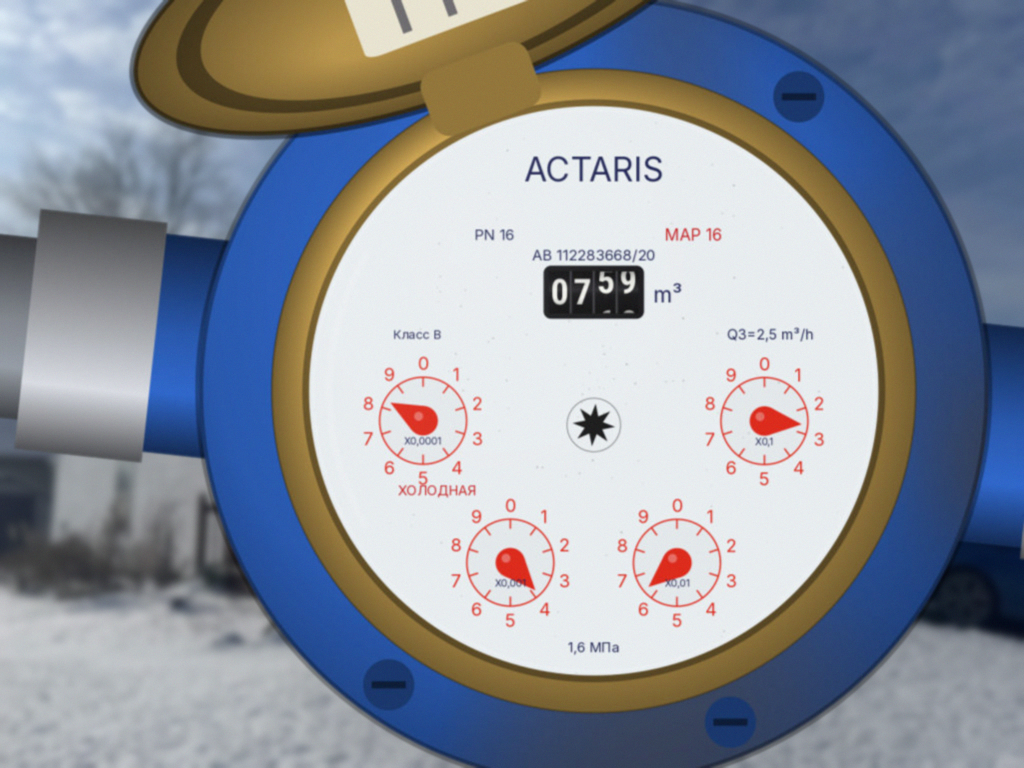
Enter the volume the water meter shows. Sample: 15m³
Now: 759.2638m³
